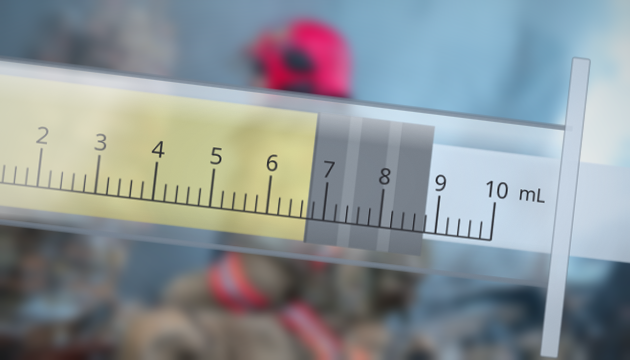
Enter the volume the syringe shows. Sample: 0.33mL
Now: 6.7mL
